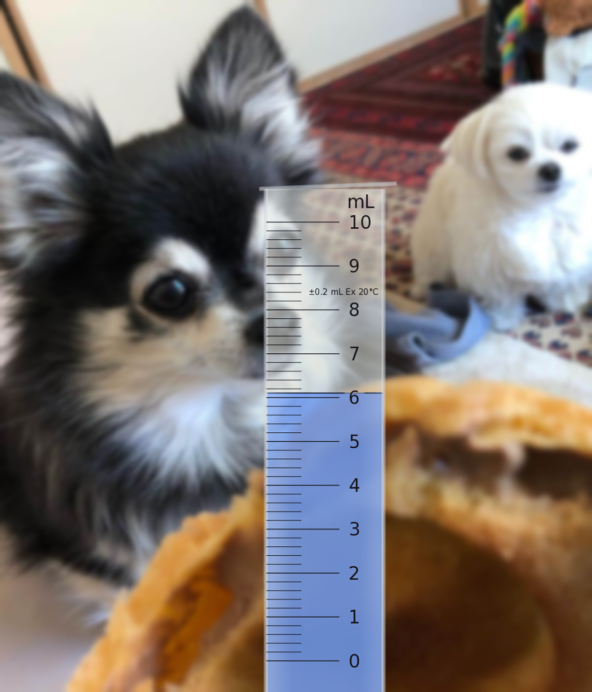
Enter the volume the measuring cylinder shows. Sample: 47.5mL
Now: 6.1mL
